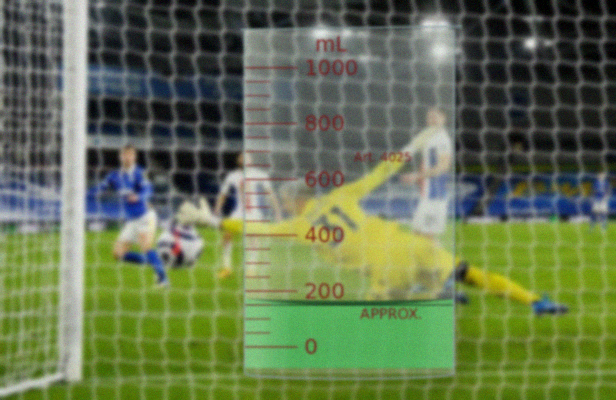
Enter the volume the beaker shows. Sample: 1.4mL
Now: 150mL
